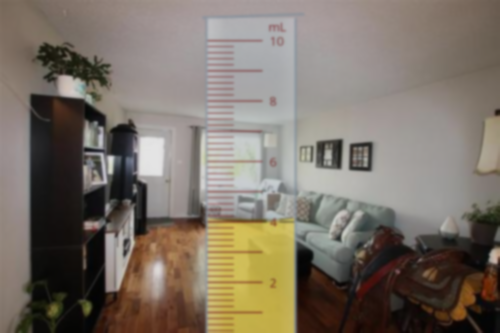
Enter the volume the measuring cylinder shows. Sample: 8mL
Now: 4mL
